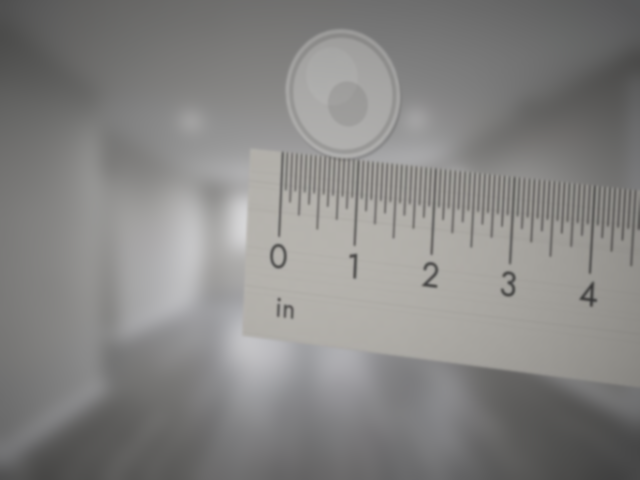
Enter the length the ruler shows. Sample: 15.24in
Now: 1.5in
